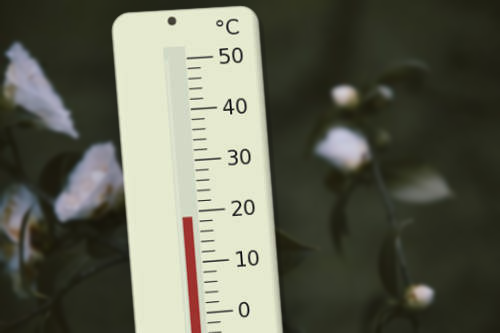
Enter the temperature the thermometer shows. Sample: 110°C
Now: 19°C
